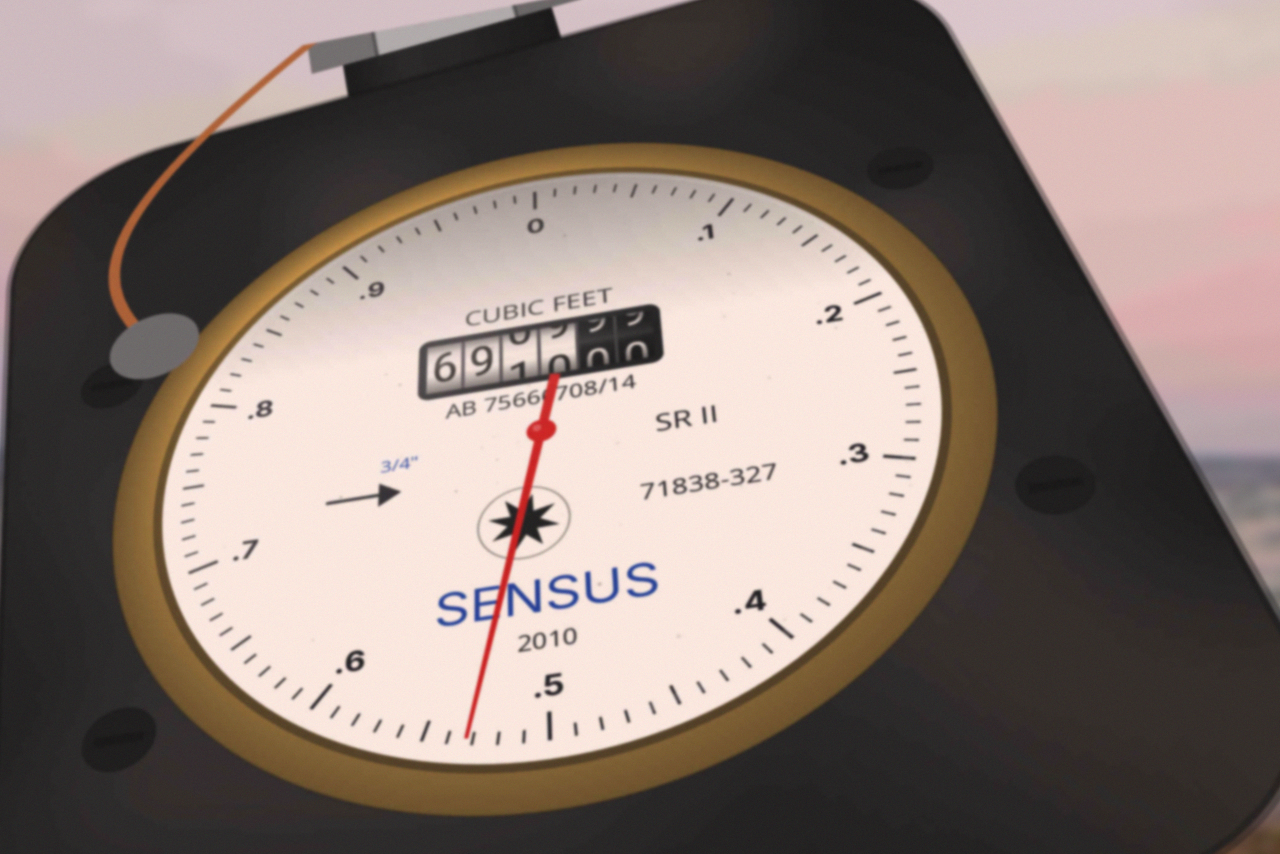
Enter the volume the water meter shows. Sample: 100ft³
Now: 690999.53ft³
